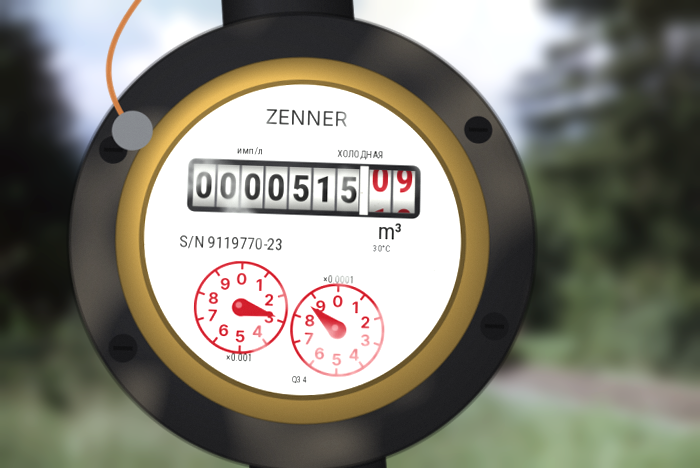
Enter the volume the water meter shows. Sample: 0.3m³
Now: 515.0928m³
